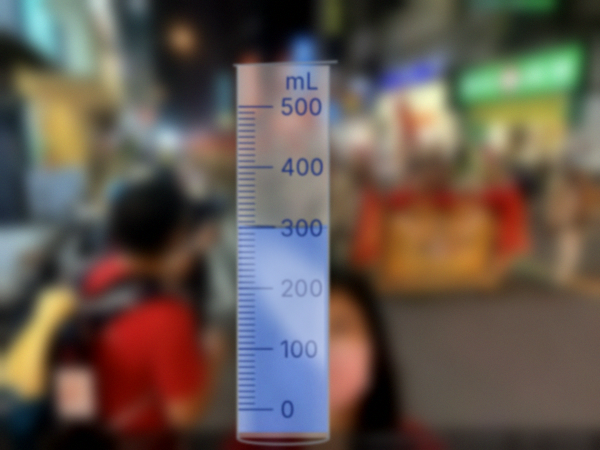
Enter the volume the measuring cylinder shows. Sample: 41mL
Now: 300mL
